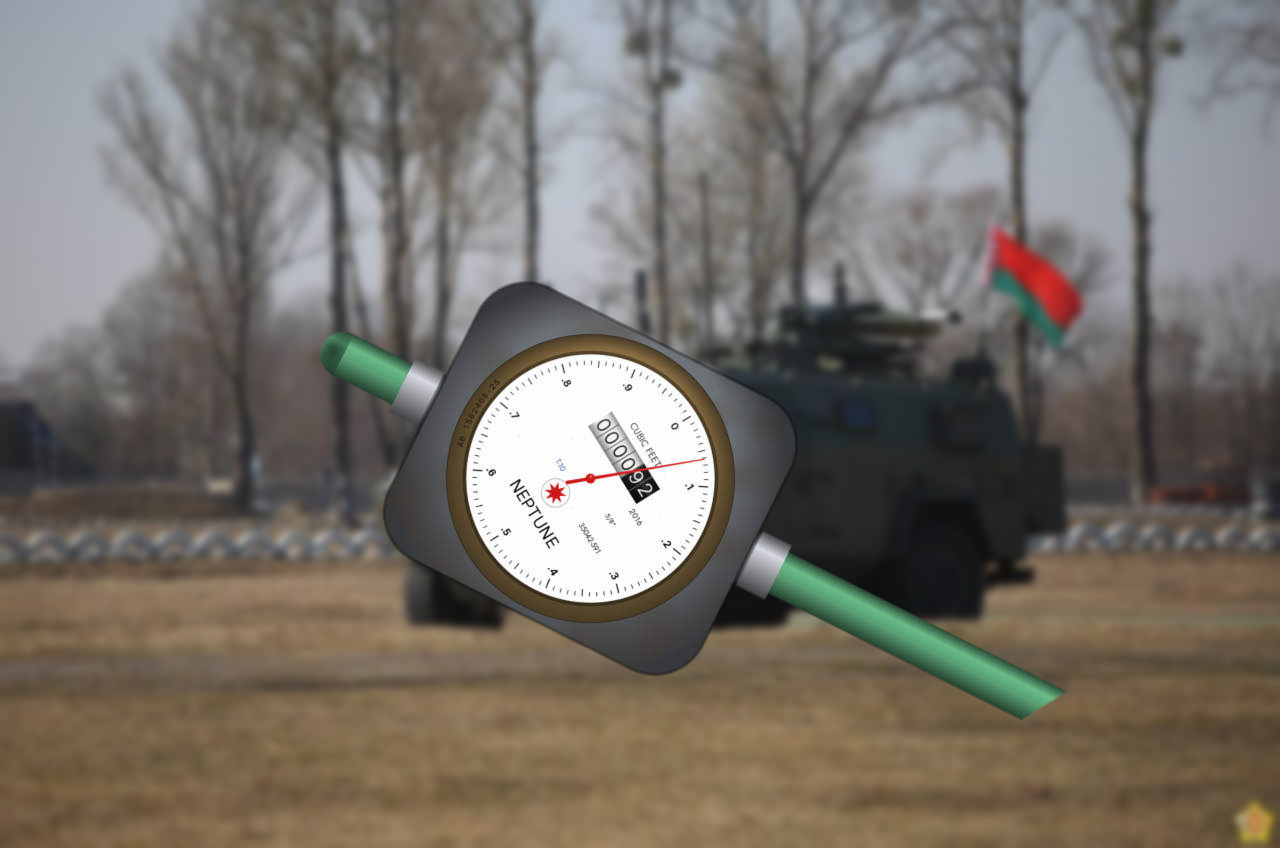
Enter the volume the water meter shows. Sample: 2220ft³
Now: 92.06ft³
